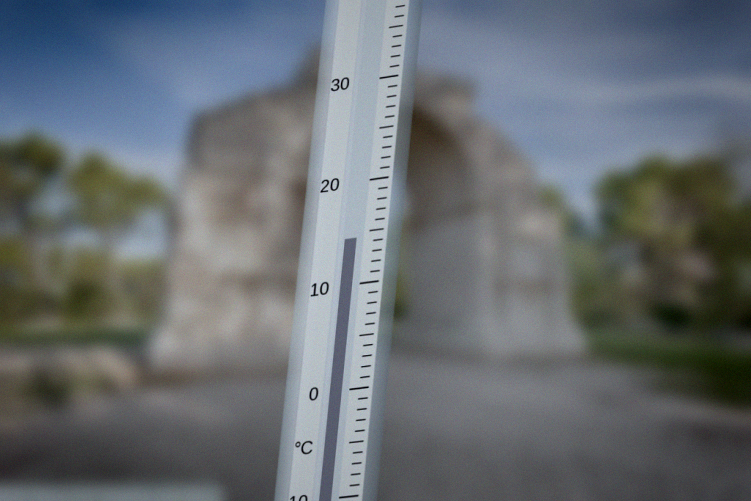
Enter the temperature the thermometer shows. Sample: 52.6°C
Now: 14.5°C
